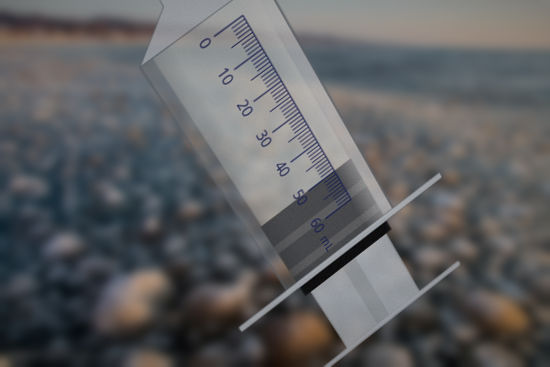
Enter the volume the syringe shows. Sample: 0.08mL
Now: 50mL
